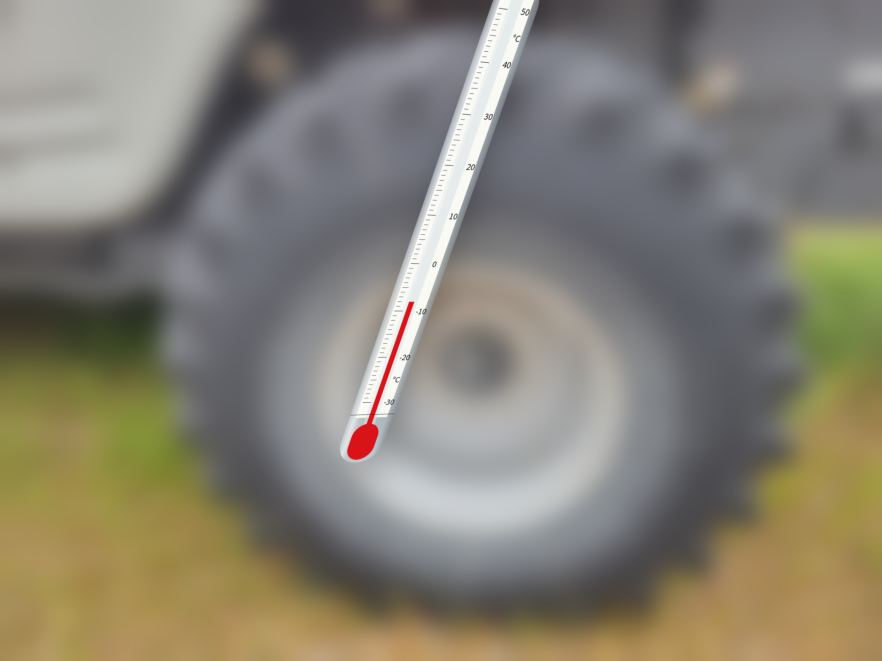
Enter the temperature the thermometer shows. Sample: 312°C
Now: -8°C
